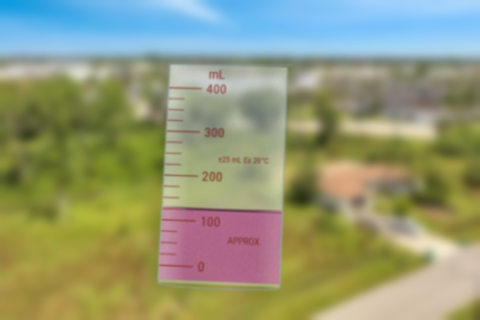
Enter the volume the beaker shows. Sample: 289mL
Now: 125mL
